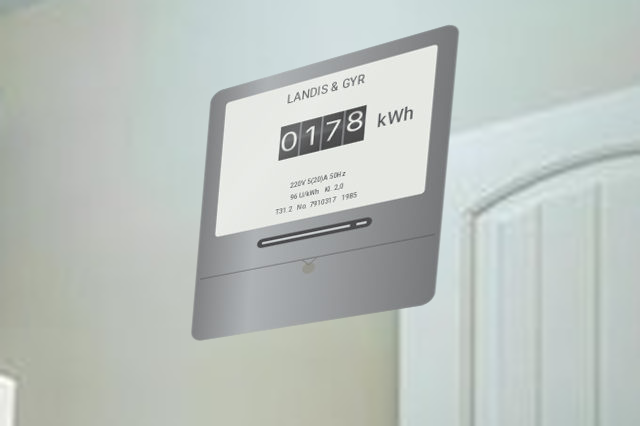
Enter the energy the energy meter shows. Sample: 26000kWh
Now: 178kWh
